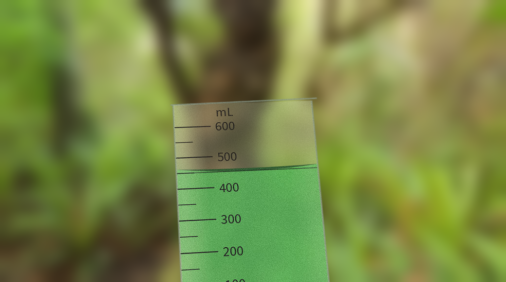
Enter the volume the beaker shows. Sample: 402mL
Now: 450mL
